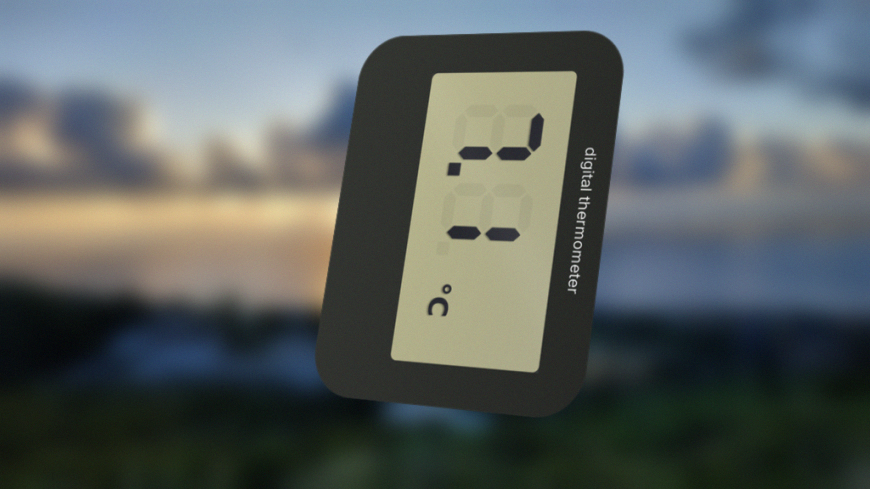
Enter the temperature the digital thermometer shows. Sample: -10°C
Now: 7.1°C
